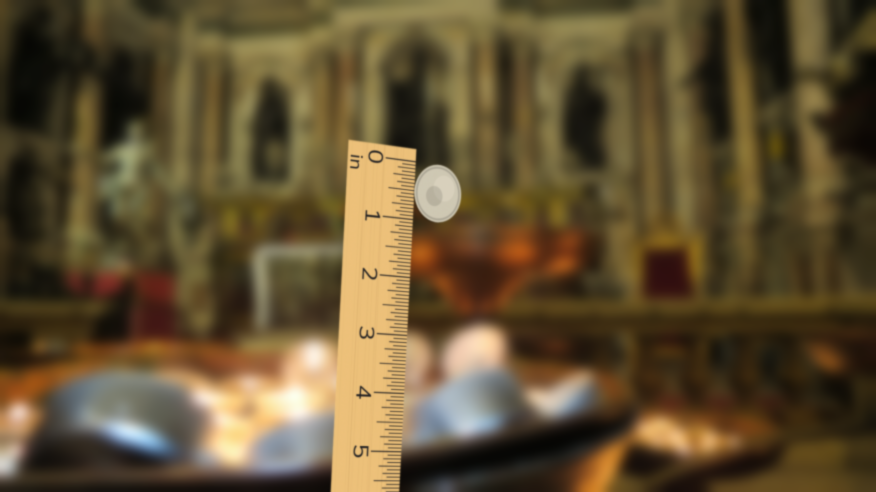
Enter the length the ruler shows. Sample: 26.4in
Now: 1in
